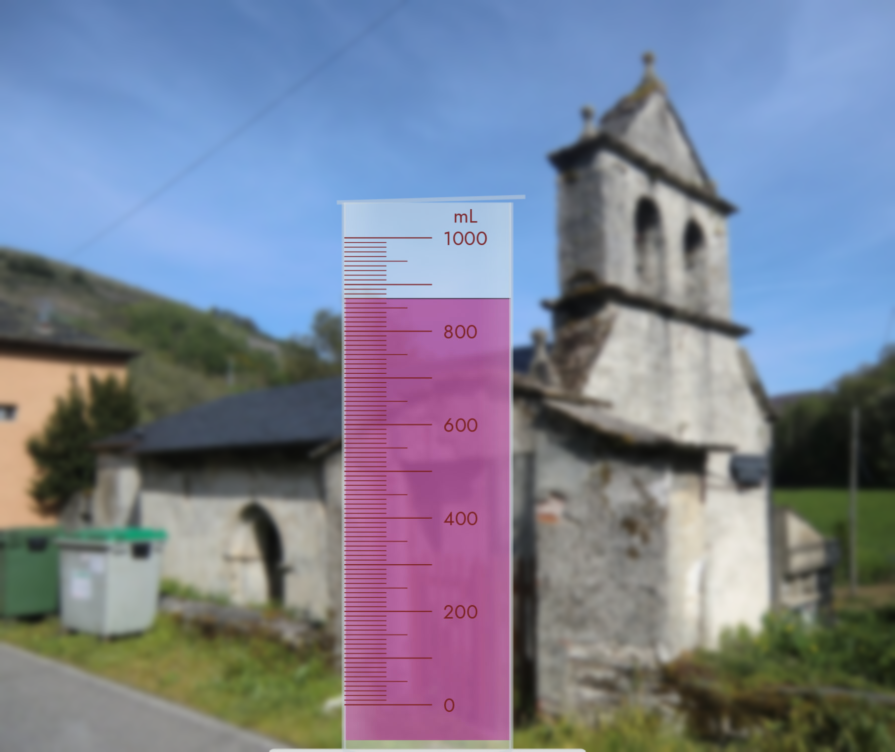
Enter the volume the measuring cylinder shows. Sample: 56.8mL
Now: 870mL
